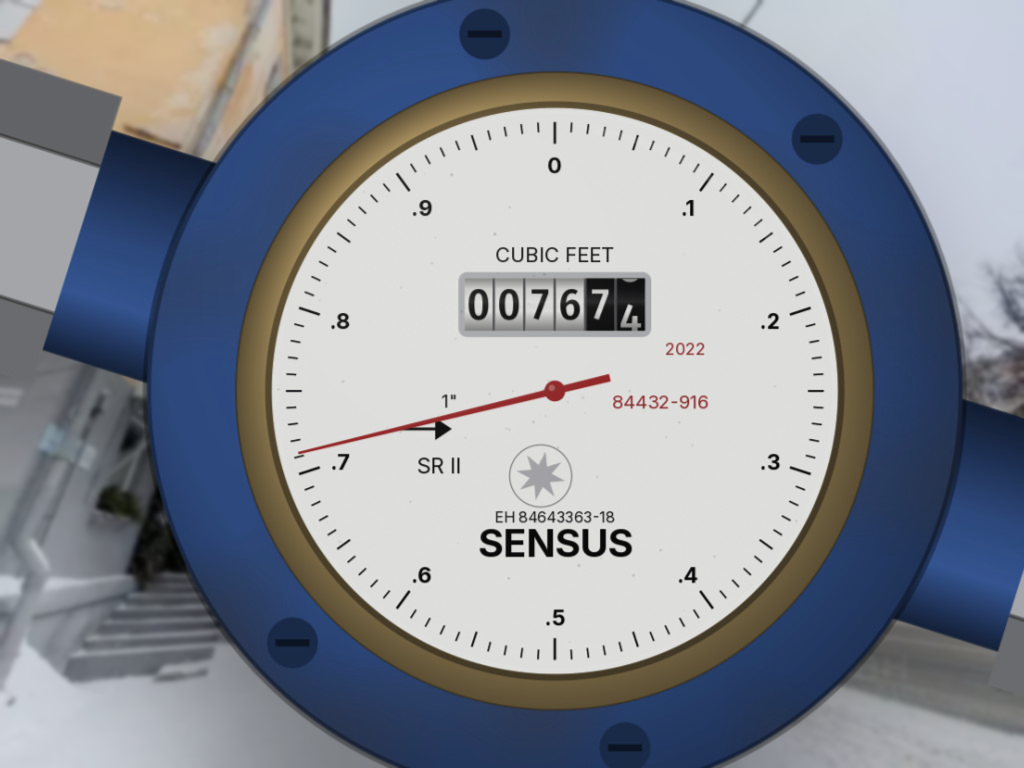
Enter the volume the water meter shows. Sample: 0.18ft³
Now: 7673.71ft³
